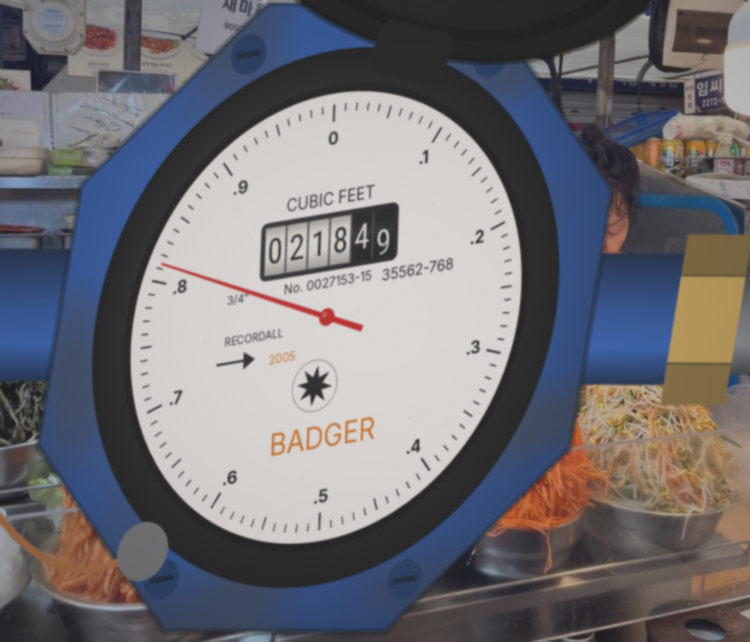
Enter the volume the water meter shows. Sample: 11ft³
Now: 21848.81ft³
